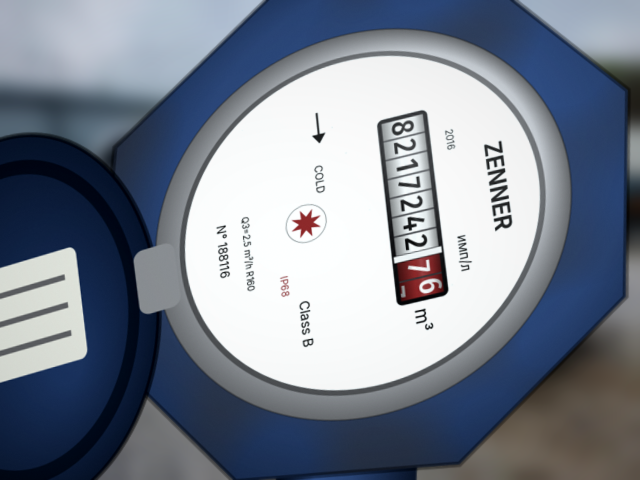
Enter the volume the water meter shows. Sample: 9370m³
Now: 8217242.76m³
